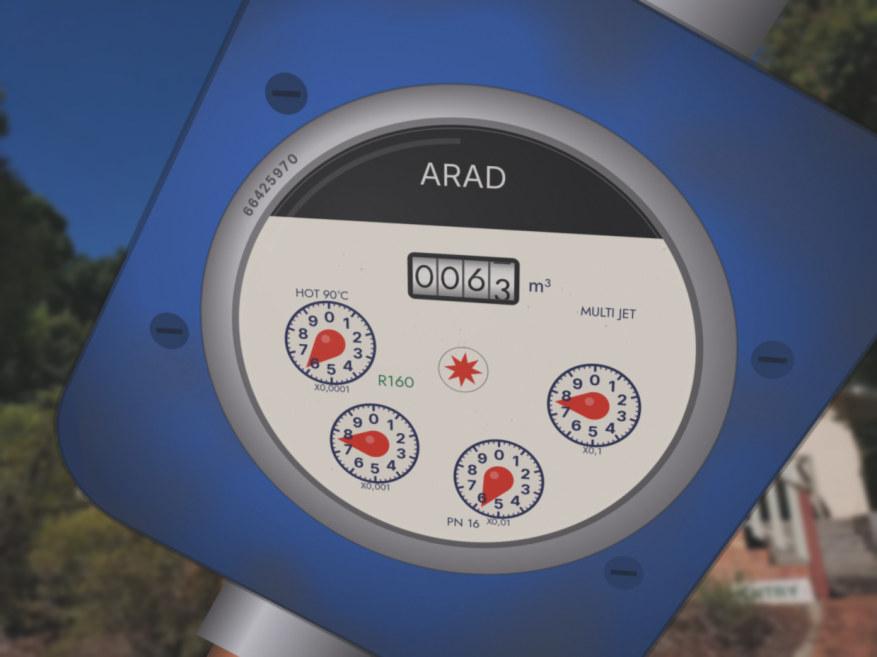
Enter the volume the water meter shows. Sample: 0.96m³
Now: 62.7576m³
